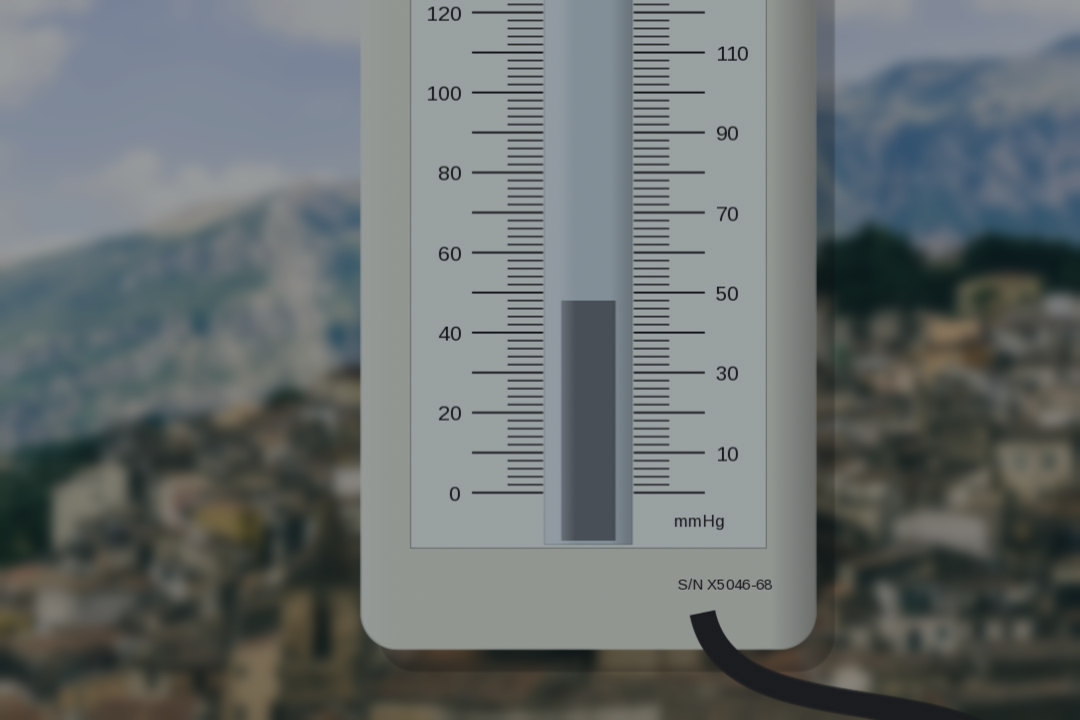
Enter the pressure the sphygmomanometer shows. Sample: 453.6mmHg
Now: 48mmHg
